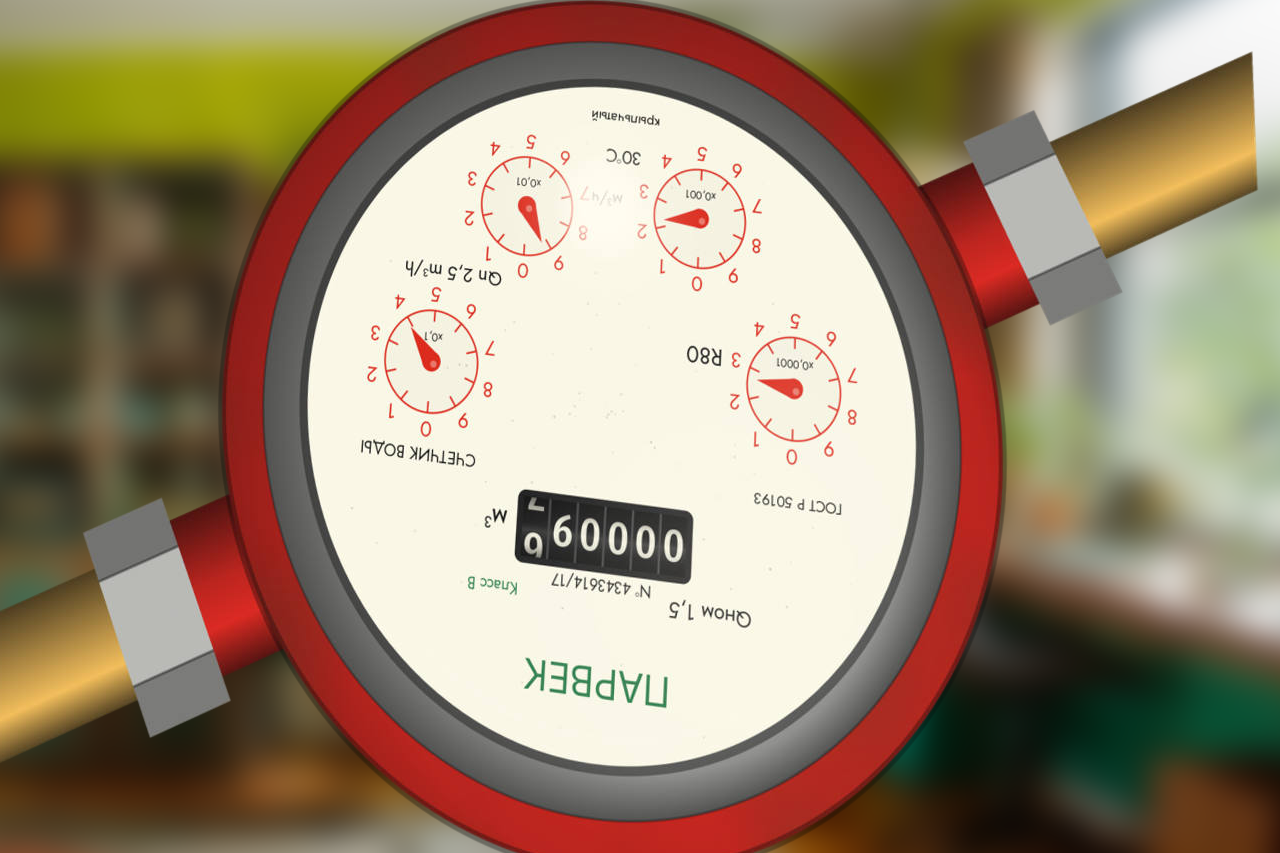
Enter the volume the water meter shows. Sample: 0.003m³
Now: 96.3922m³
